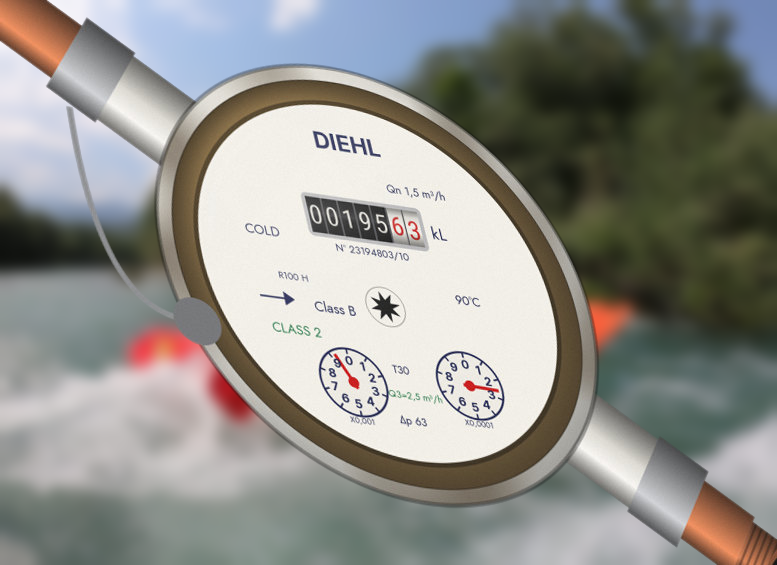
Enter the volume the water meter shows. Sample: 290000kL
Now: 195.6292kL
